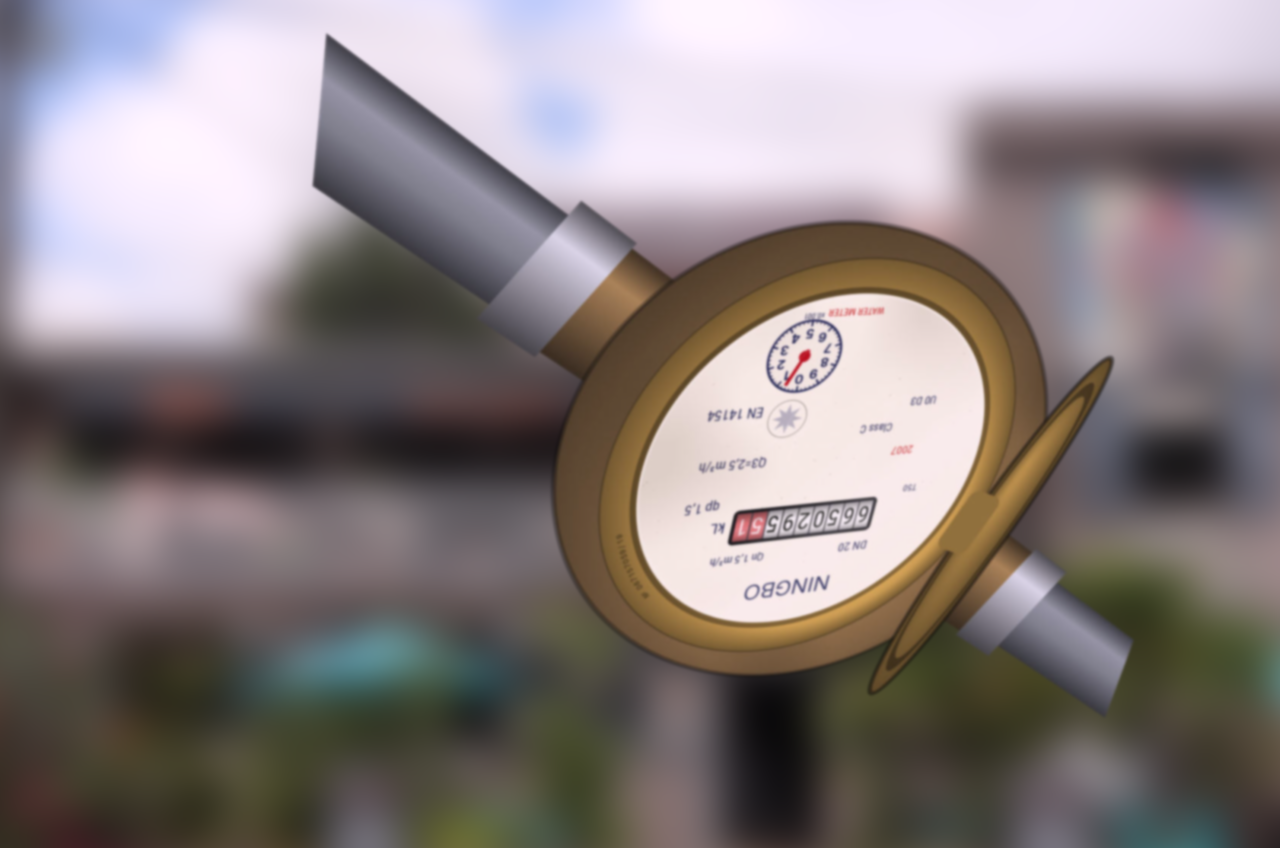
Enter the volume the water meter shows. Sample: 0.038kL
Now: 6650295.510kL
